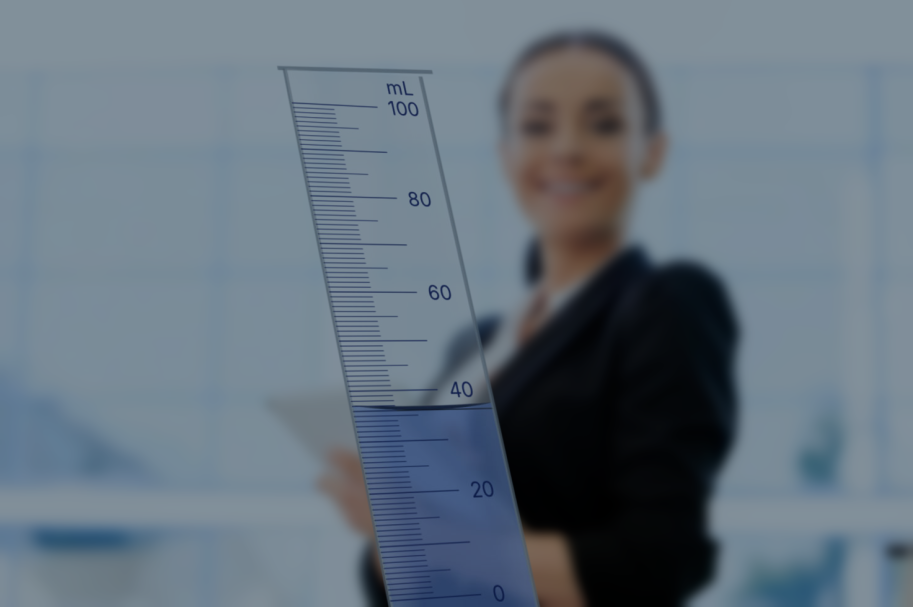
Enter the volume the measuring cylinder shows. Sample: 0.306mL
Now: 36mL
